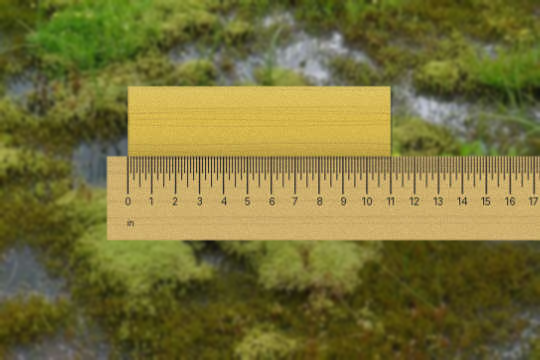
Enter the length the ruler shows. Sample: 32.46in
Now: 11in
